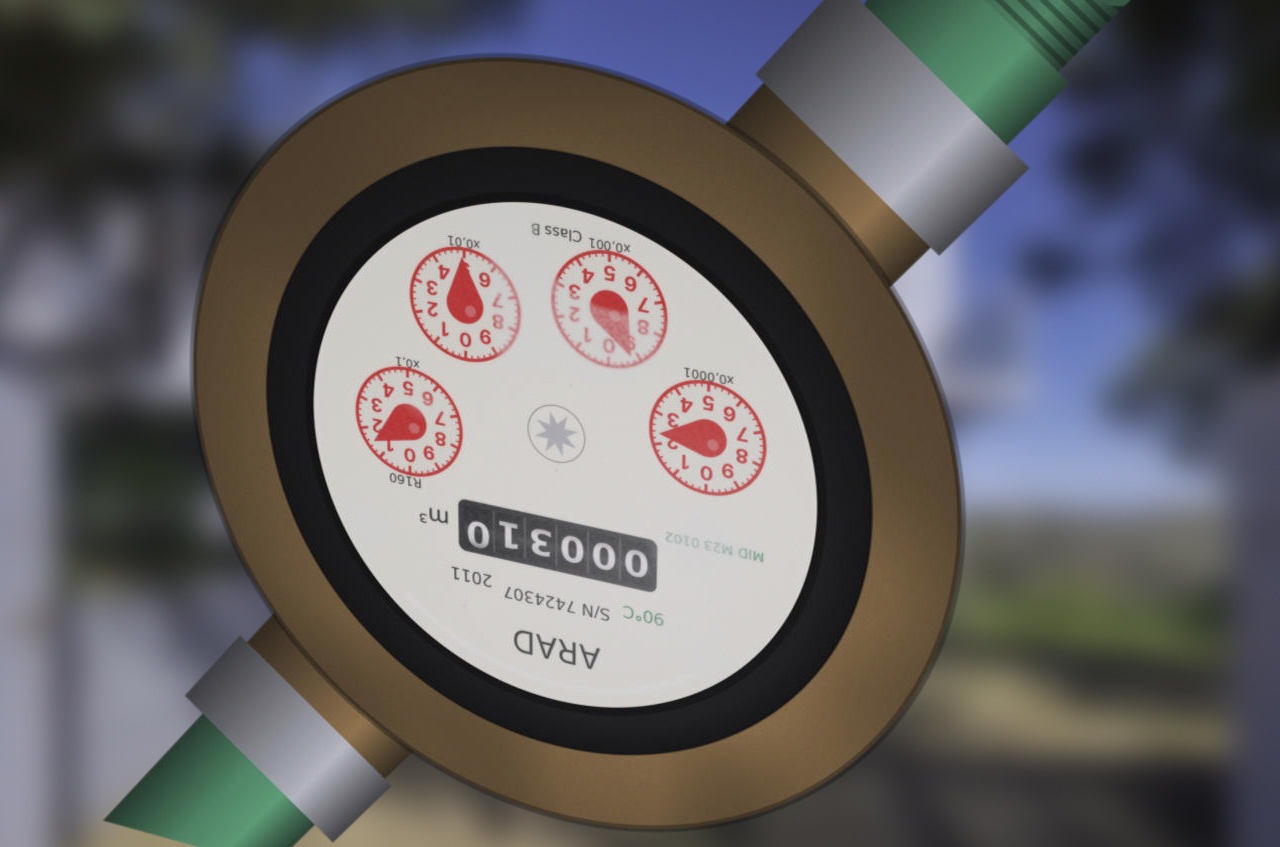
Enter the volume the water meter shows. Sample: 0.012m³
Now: 310.1492m³
